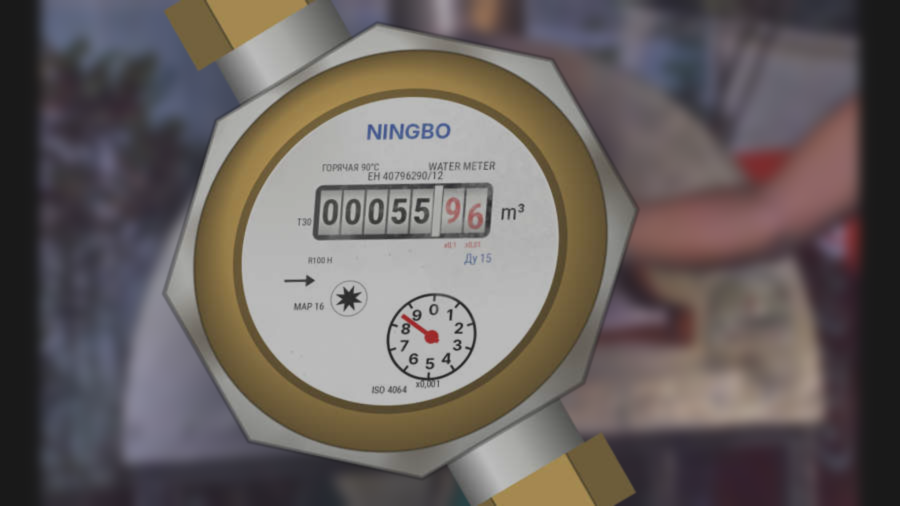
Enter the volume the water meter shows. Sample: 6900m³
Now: 55.958m³
